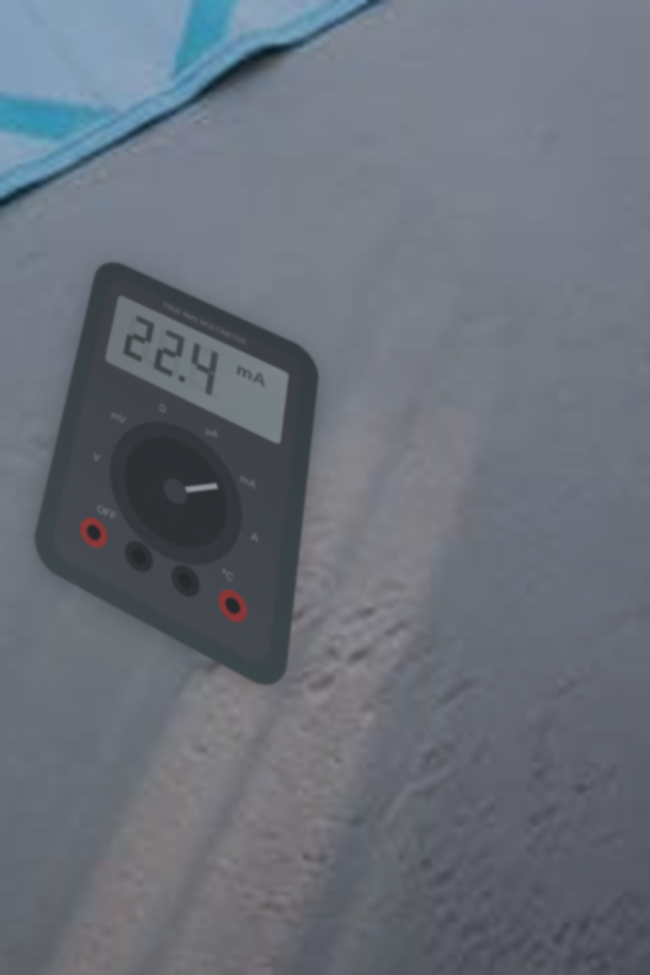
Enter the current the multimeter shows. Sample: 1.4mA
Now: 22.4mA
